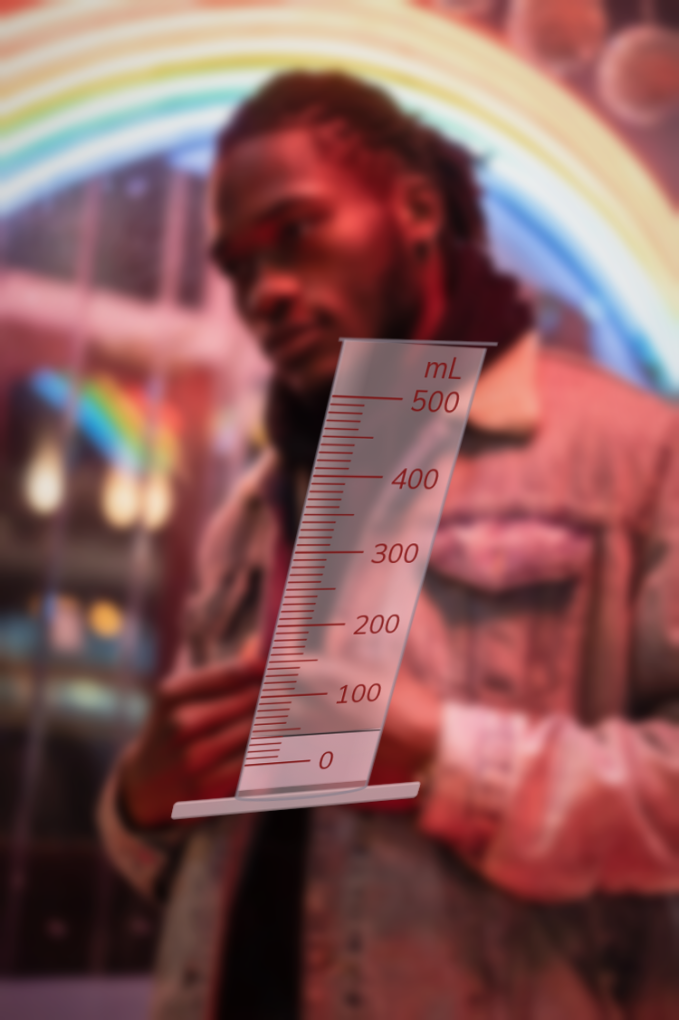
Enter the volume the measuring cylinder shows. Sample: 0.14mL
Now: 40mL
